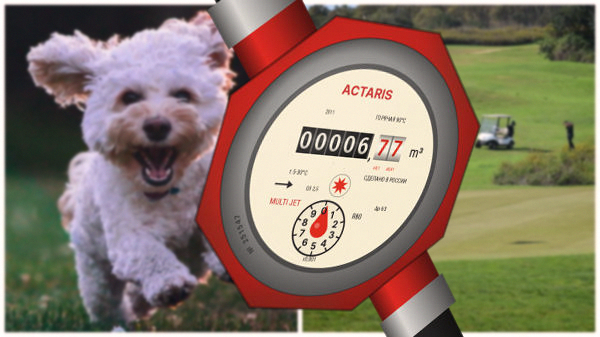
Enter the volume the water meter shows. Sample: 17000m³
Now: 6.770m³
